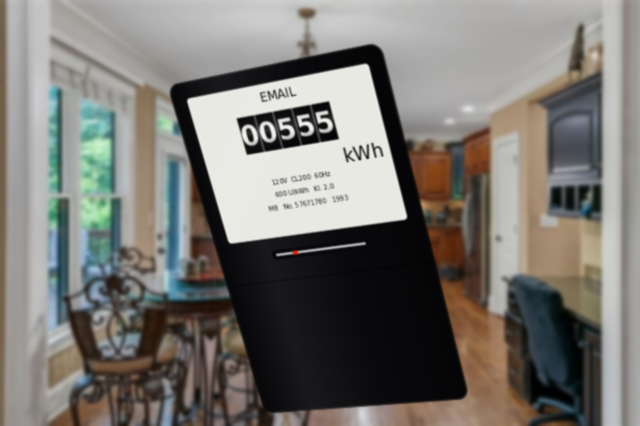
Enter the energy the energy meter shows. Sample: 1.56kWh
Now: 555kWh
